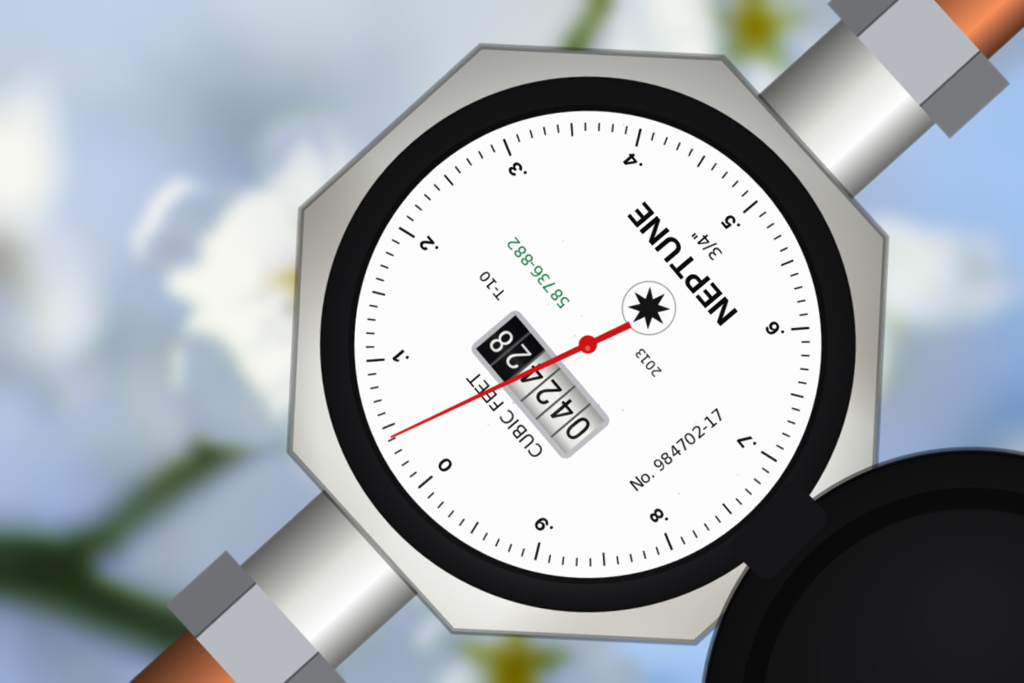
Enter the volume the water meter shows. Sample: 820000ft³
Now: 42428.04ft³
